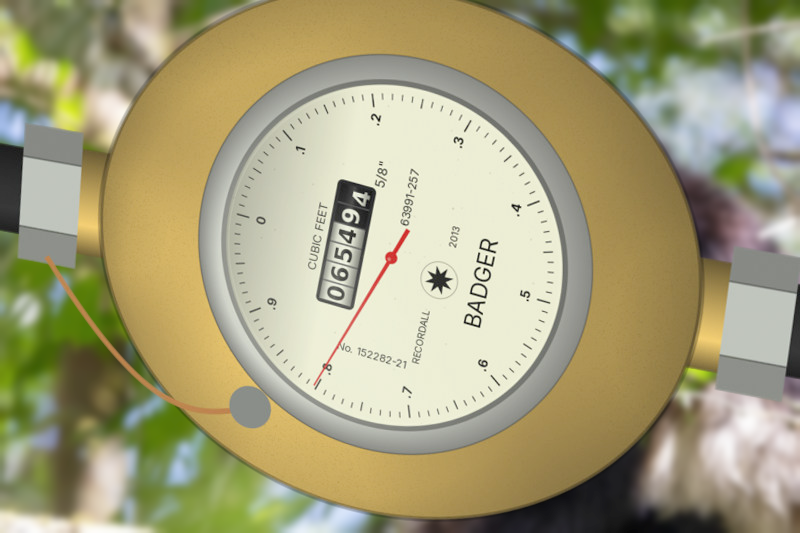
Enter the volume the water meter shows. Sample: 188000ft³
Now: 65493.80ft³
